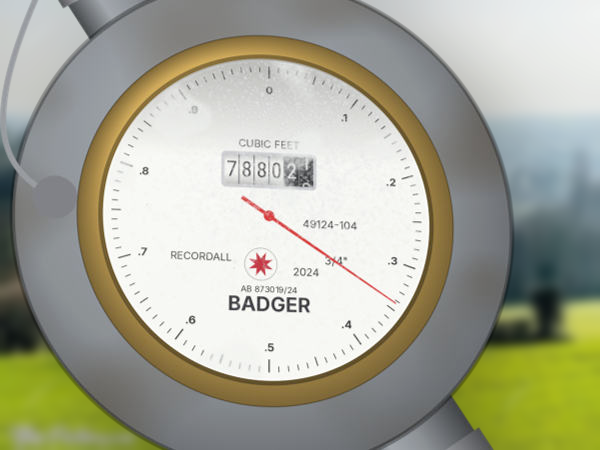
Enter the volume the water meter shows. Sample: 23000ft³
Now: 788021.34ft³
